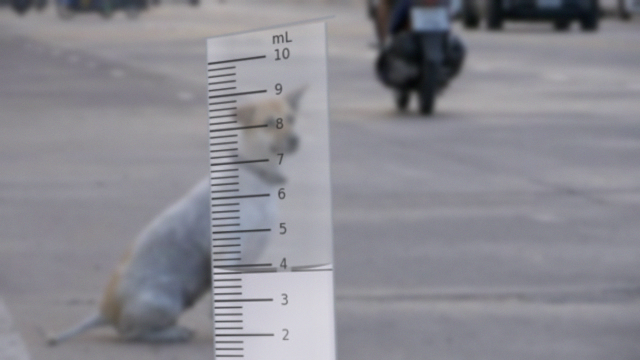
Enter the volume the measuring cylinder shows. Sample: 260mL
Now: 3.8mL
